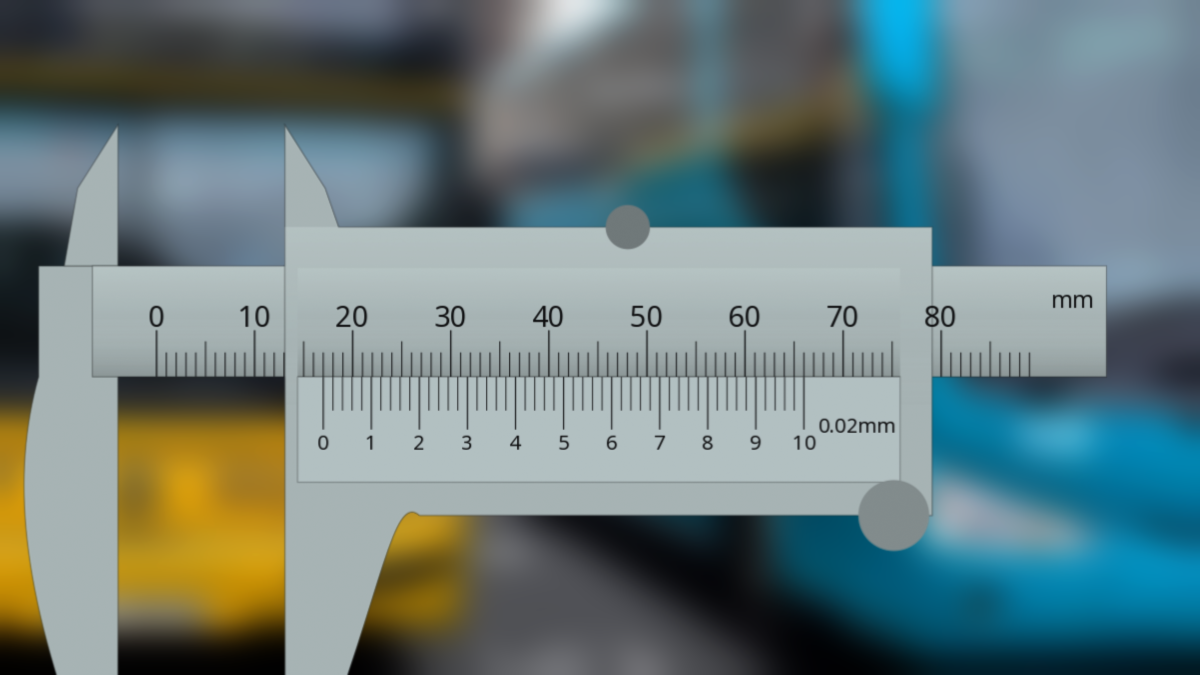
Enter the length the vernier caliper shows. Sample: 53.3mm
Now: 17.0mm
